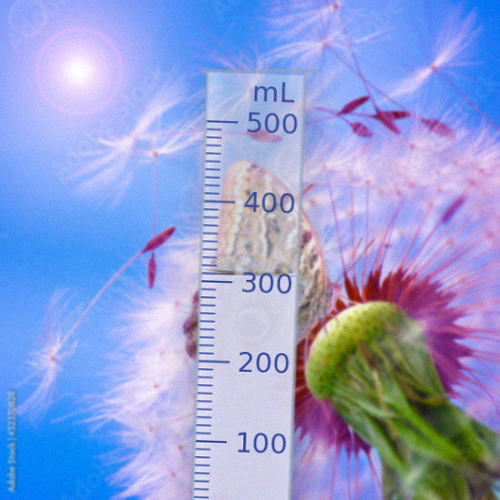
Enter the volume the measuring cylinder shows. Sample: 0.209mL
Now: 310mL
